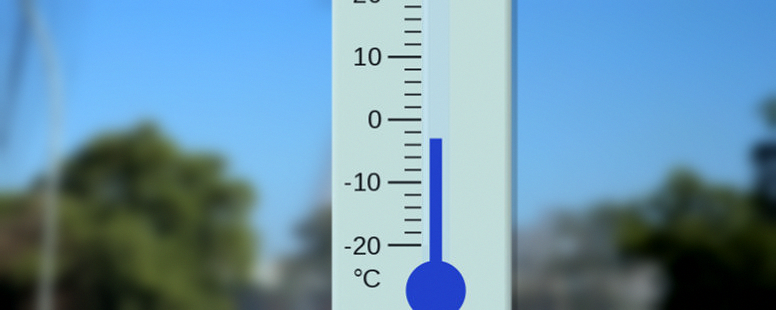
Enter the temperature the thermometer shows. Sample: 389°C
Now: -3°C
